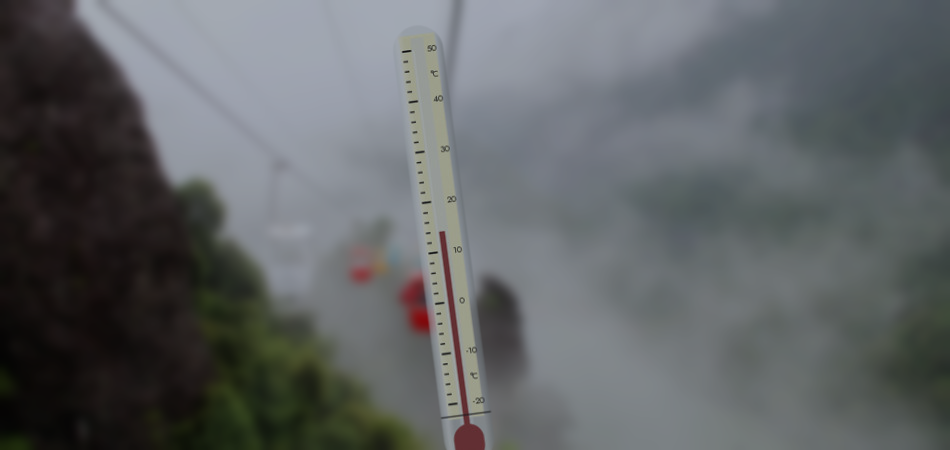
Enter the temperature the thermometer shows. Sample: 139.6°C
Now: 14°C
